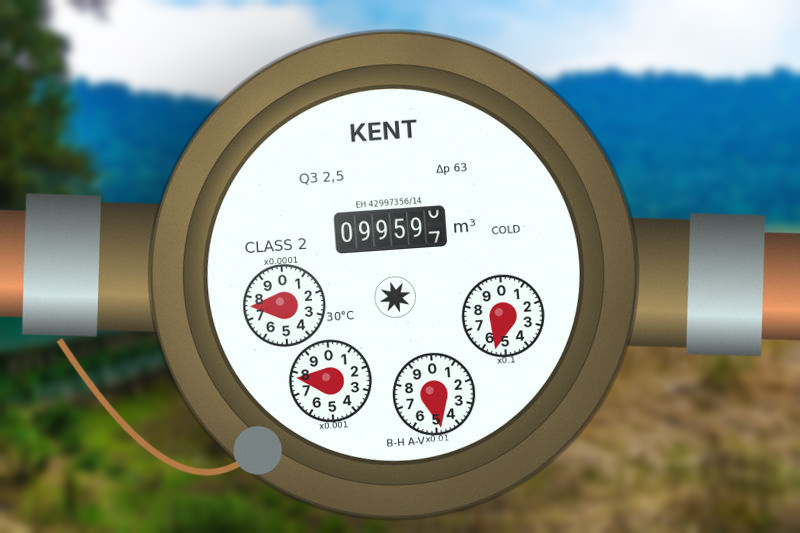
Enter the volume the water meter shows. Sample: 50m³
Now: 99596.5477m³
